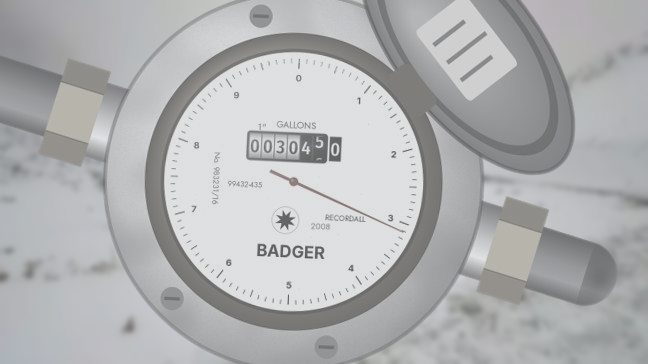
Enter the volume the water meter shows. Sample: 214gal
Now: 30453.1gal
